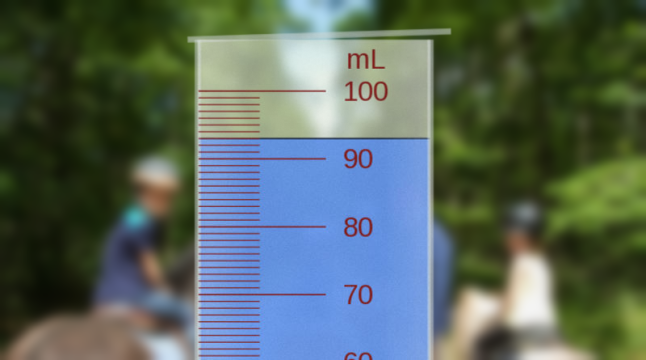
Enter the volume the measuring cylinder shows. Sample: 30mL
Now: 93mL
